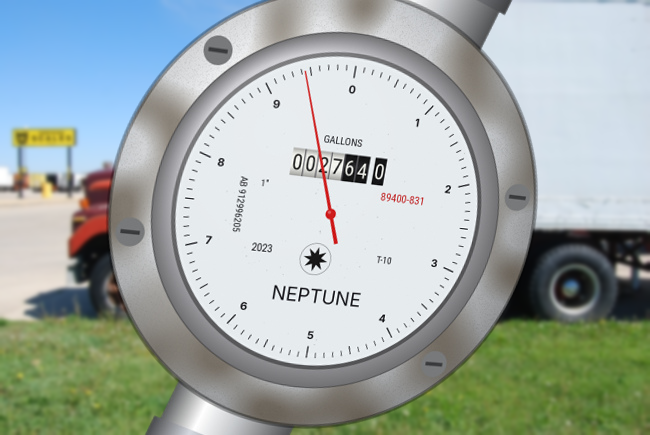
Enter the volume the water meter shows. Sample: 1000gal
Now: 27639.4gal
